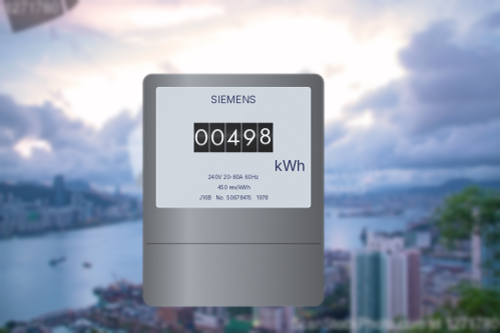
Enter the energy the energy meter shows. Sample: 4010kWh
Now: 498kWh
